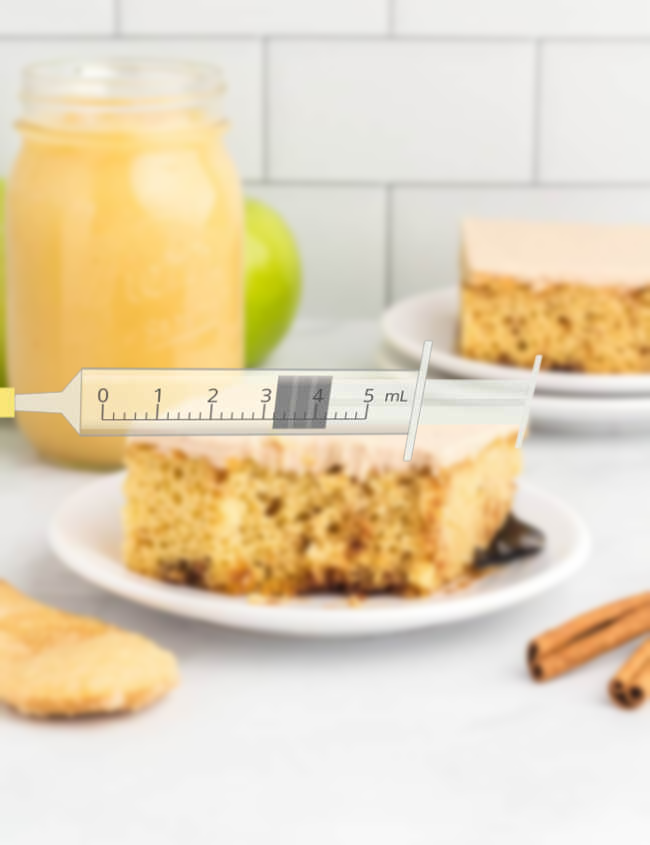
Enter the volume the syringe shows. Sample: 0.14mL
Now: 3.2mL
